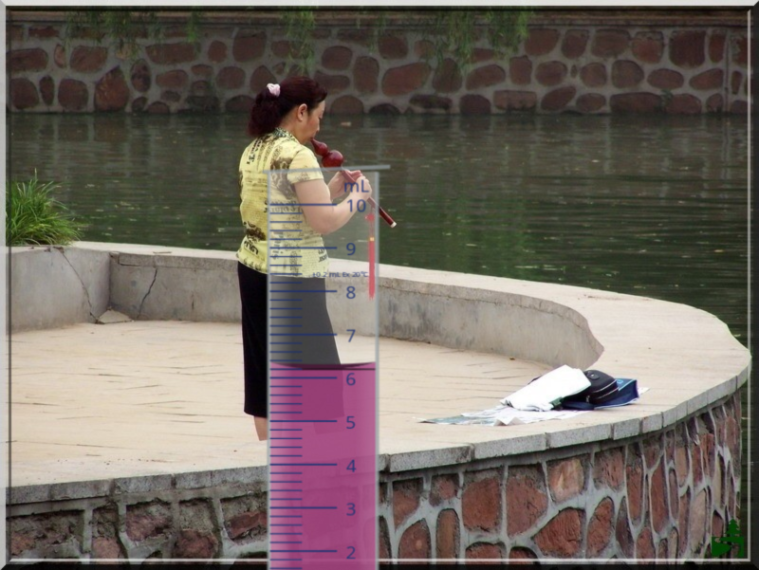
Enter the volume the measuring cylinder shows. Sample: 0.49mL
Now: 6.2mL
